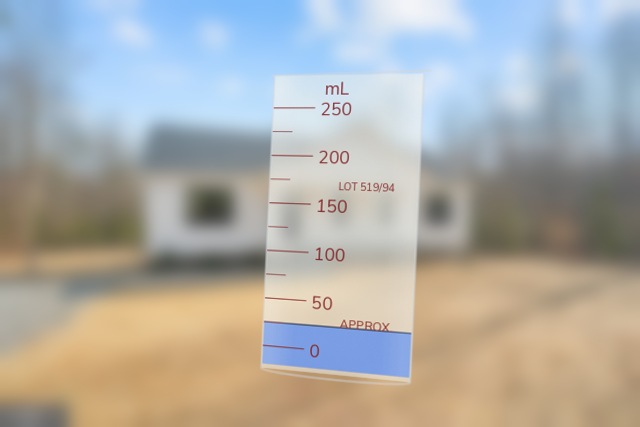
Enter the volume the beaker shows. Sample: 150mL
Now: 25mL
